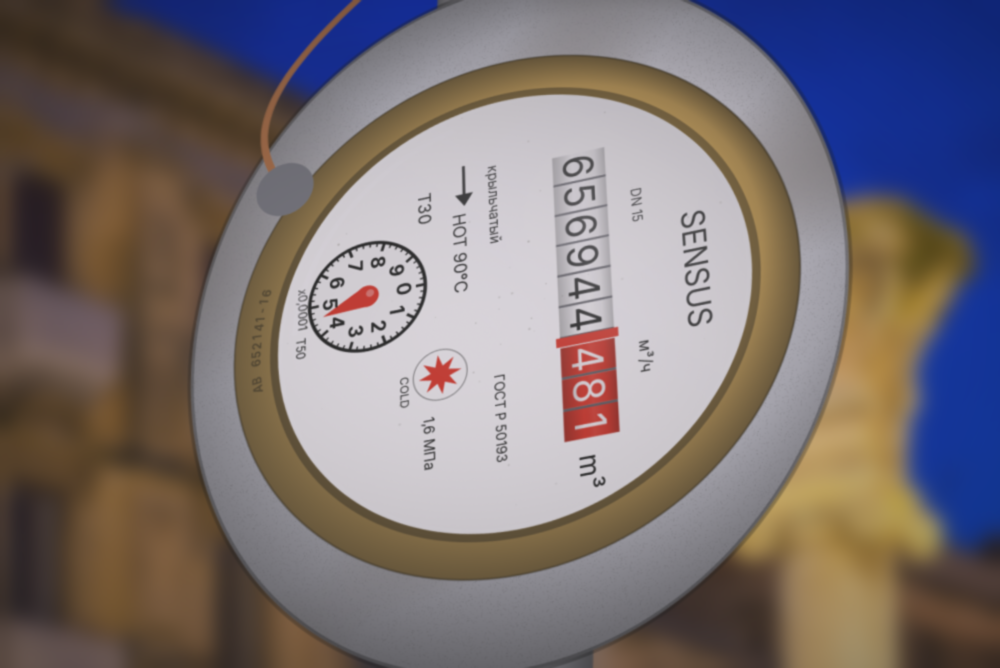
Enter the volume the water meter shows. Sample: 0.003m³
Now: 656944.4814m³
